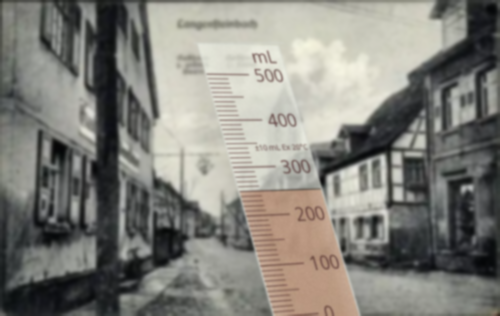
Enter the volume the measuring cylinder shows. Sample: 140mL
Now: 250mL
